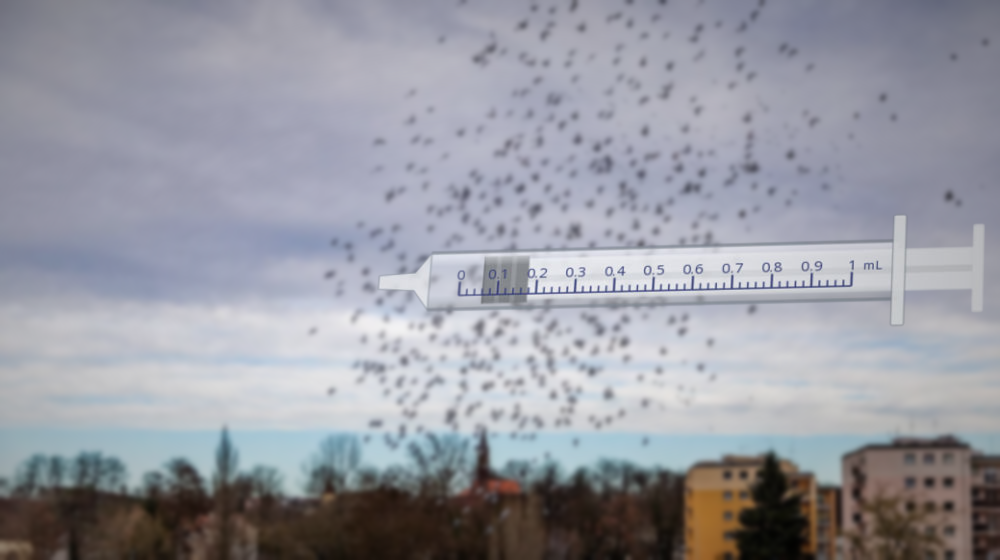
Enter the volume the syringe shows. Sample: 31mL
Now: 0.06mL
